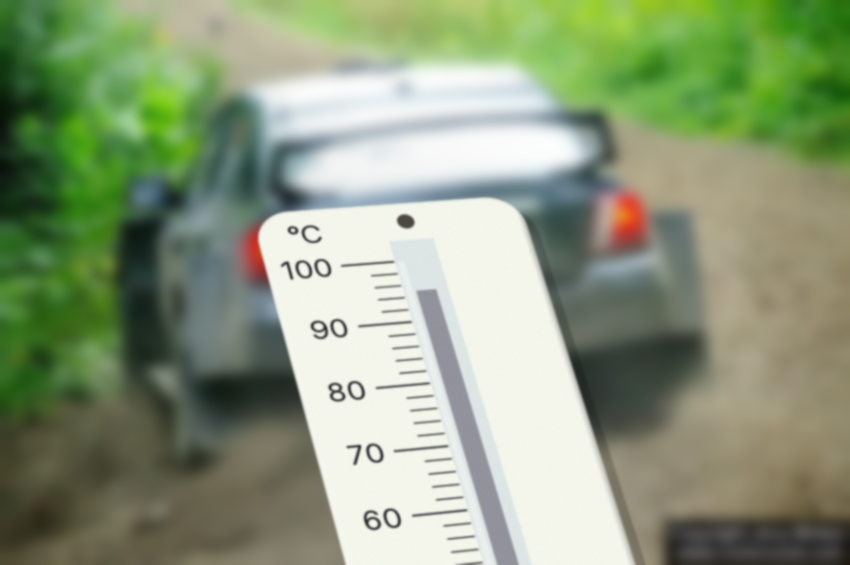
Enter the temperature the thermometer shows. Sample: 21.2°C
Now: 95°C
